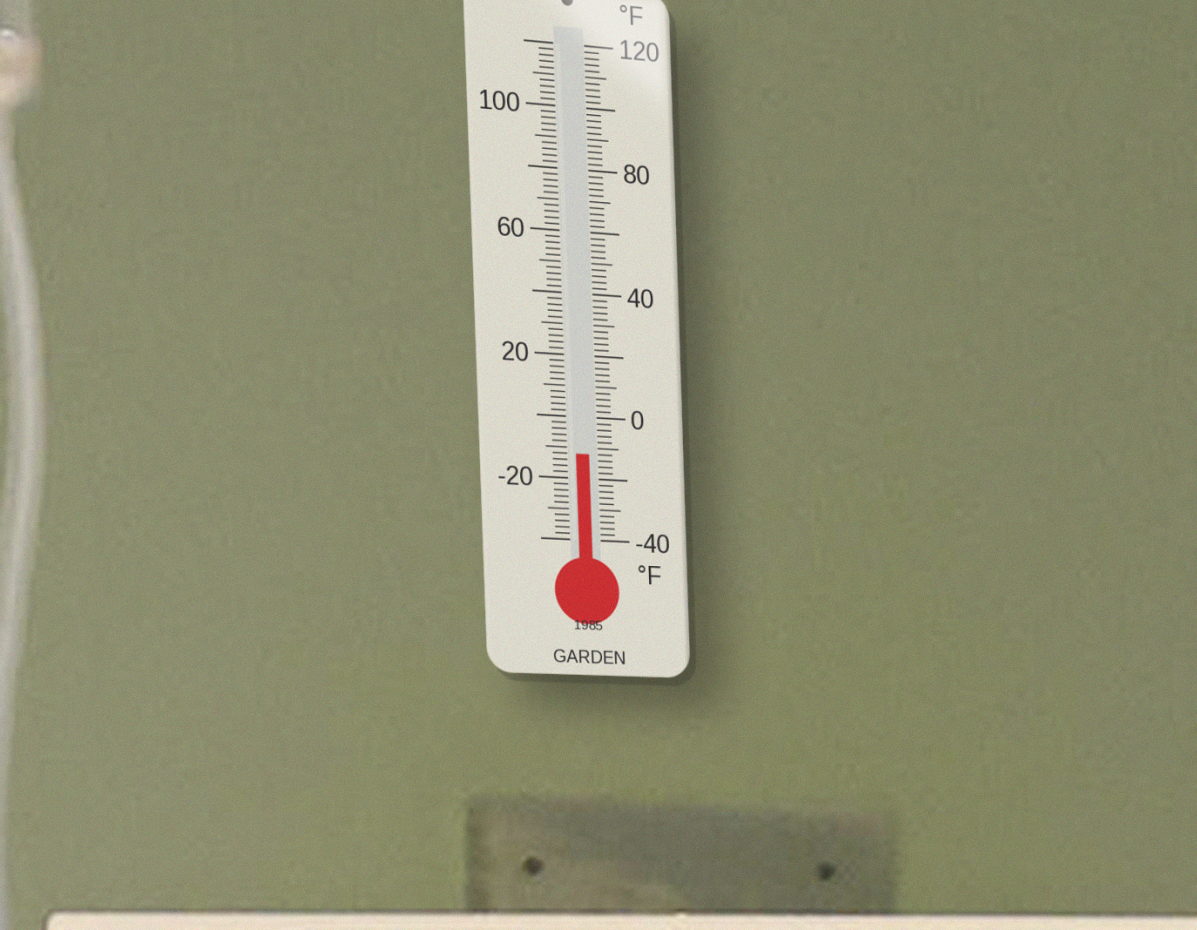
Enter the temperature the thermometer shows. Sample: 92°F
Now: -12°F
